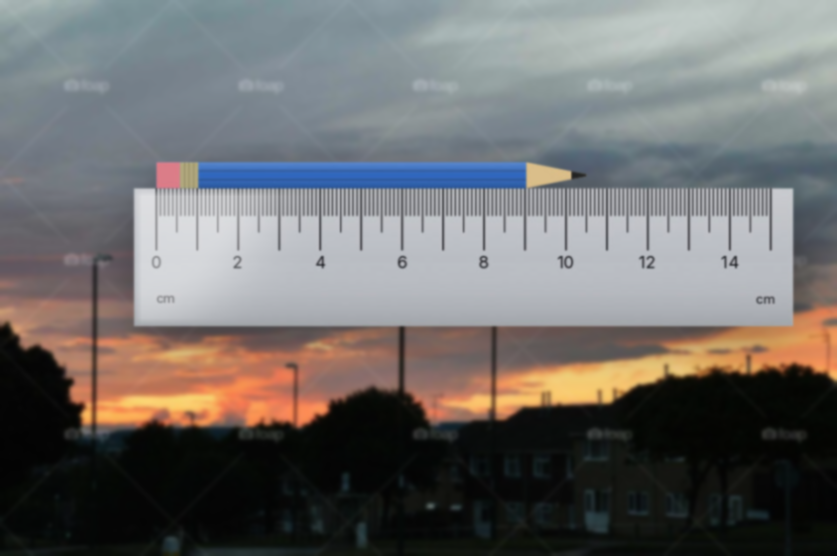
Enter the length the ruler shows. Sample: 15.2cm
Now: 10.5cm
